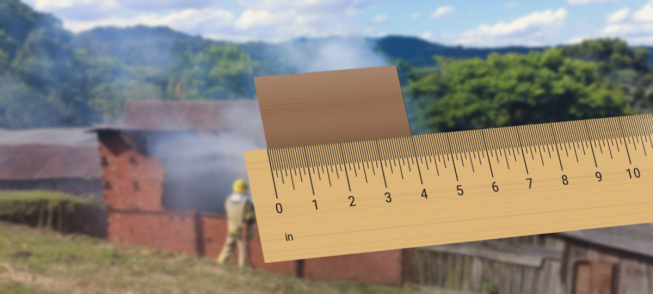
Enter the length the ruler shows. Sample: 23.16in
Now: 4in
